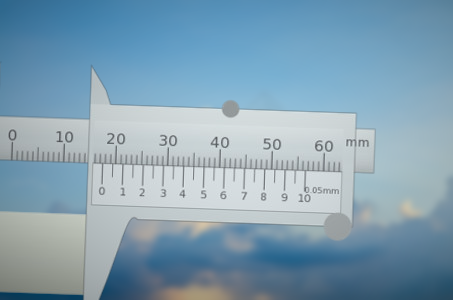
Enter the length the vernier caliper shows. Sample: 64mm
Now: 17.5mm
